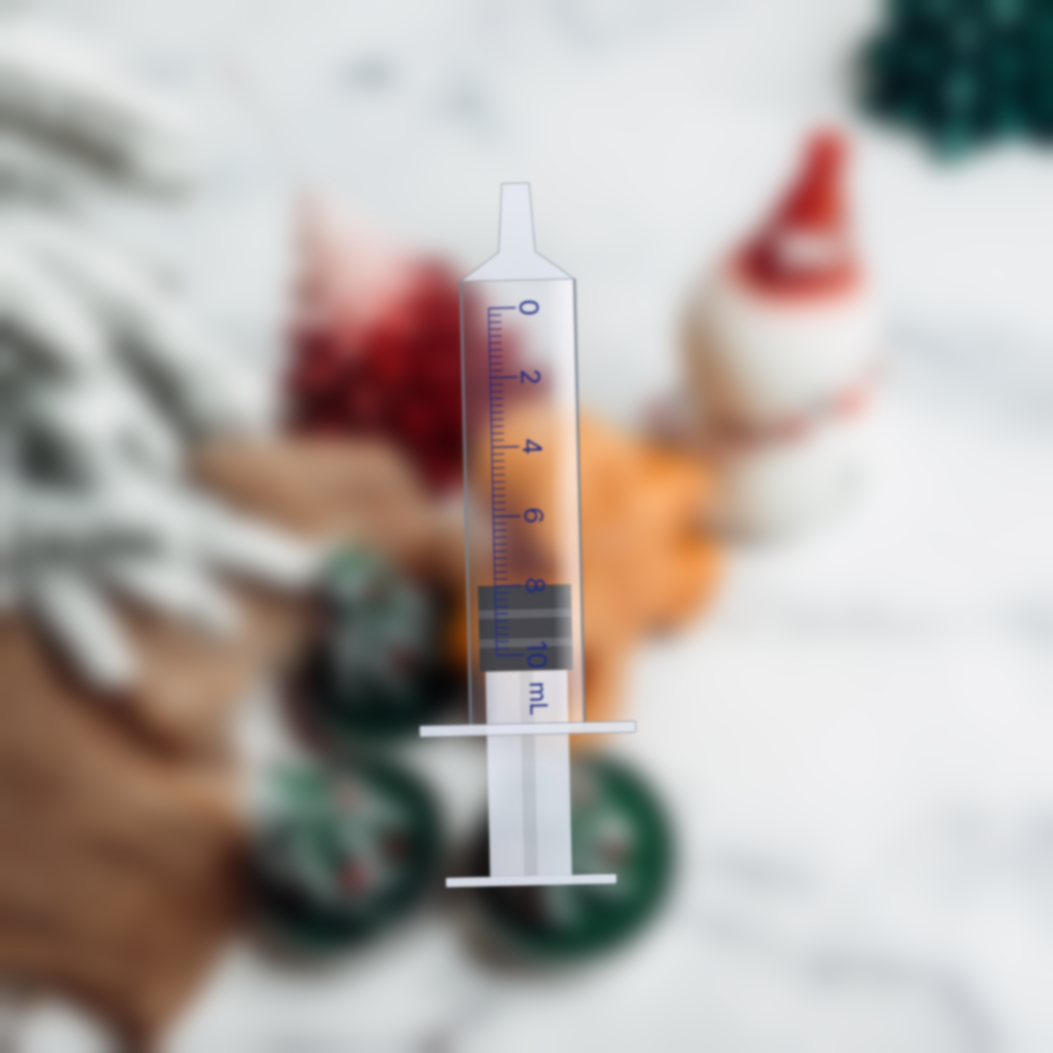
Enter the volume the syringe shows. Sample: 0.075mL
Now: 8mL
